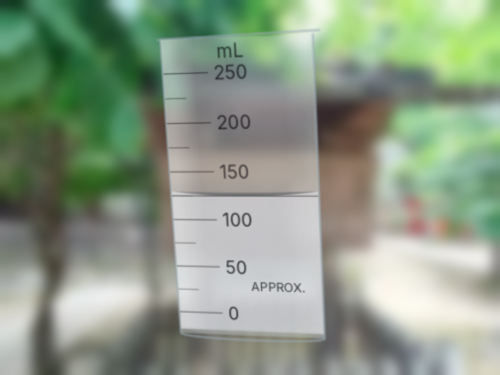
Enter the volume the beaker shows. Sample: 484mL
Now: 125mL
